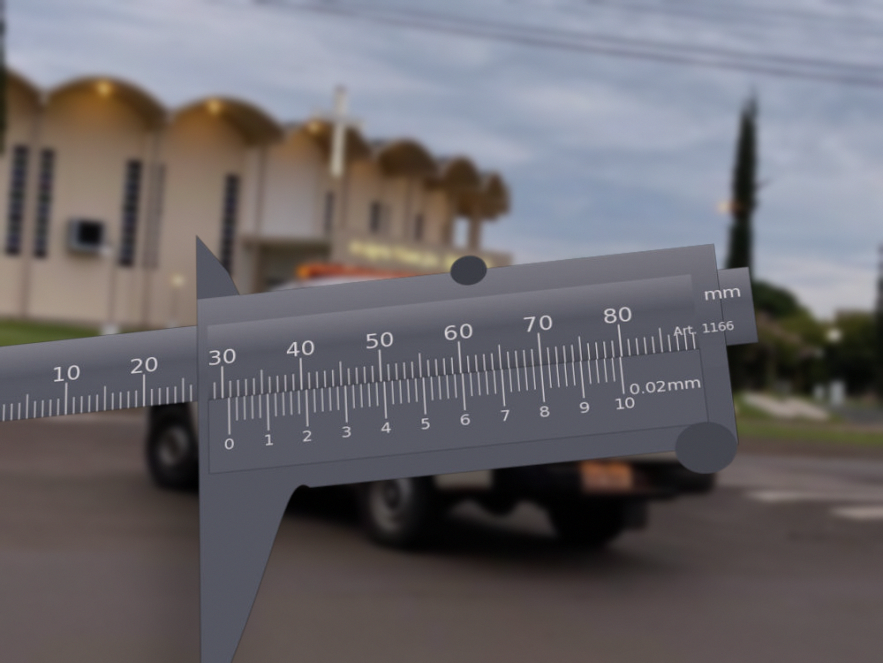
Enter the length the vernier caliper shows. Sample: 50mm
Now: 30.8mm
